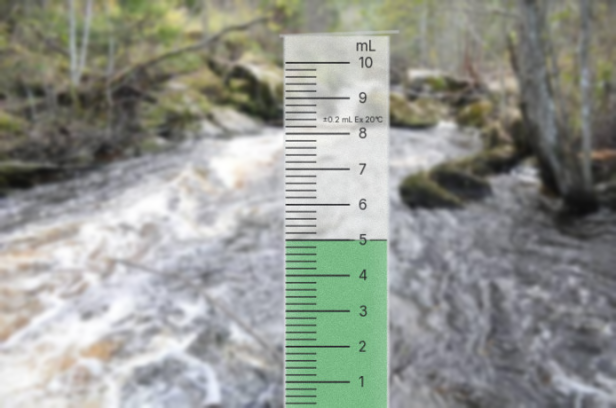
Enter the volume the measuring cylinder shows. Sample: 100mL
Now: 5mL
